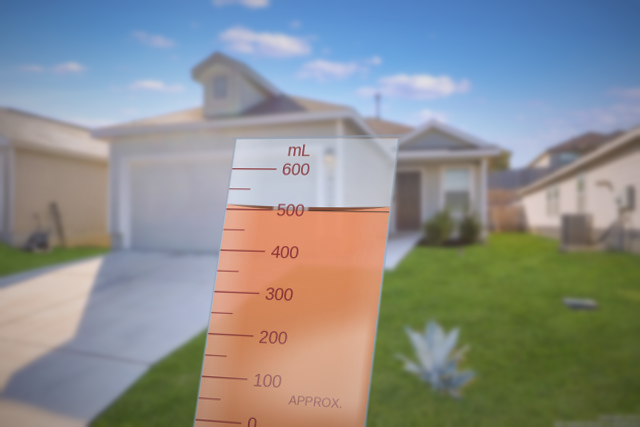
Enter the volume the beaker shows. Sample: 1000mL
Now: 500mL
